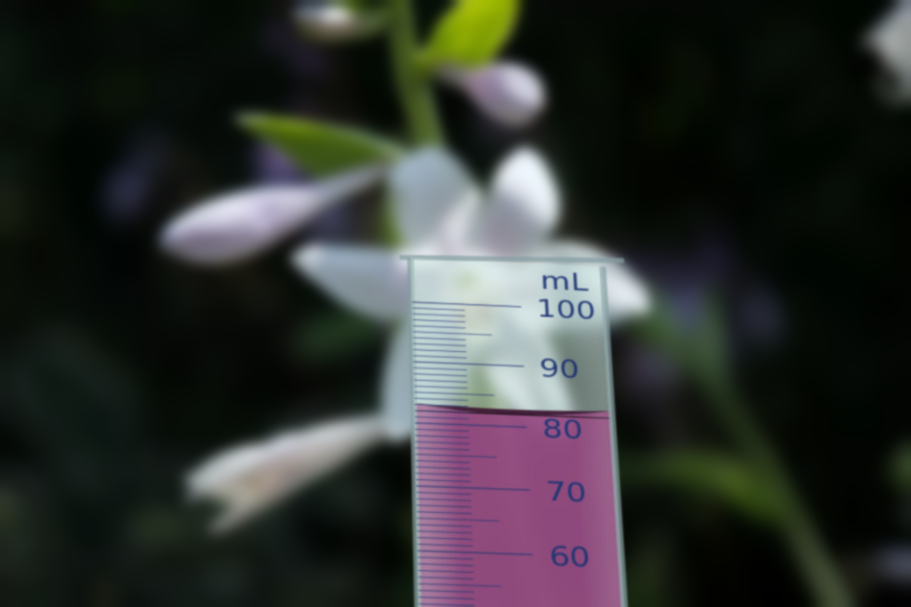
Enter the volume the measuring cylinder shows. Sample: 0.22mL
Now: 82mL
